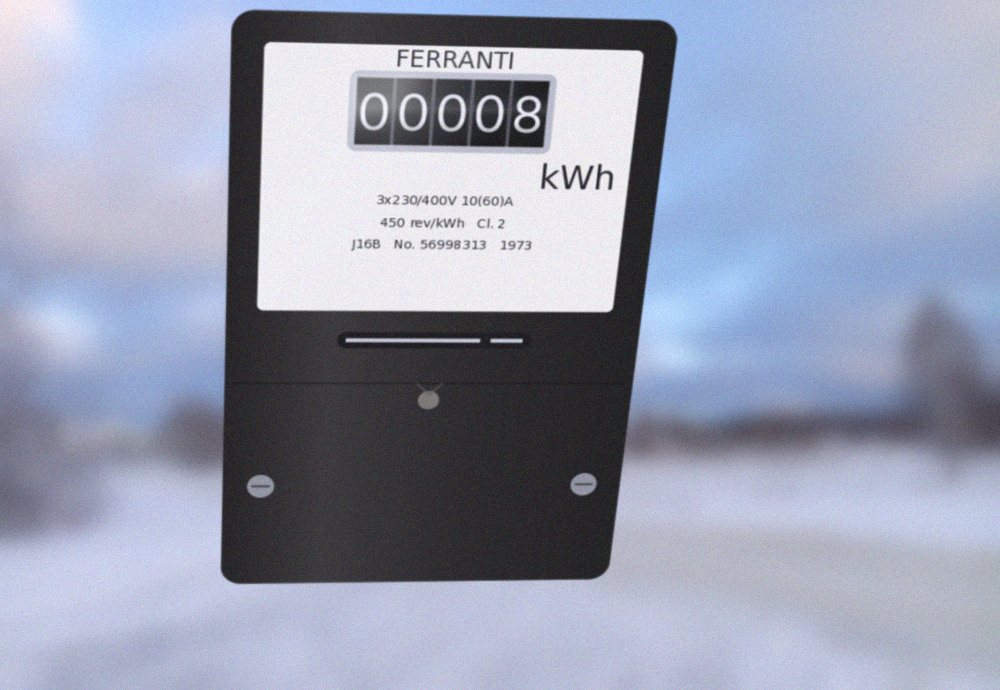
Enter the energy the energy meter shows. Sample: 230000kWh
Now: 8kWh
